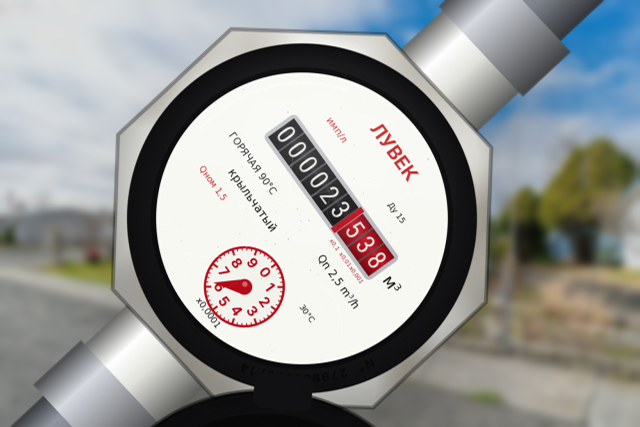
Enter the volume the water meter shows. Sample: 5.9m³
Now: 23.5386m³
